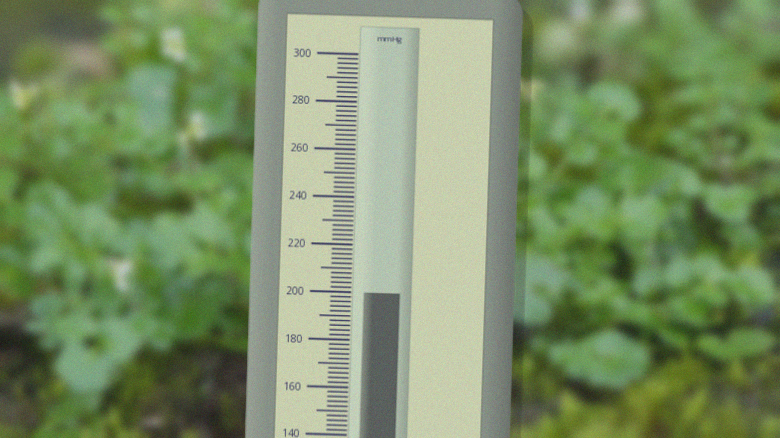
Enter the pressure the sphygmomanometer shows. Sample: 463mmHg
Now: 200mmHg
